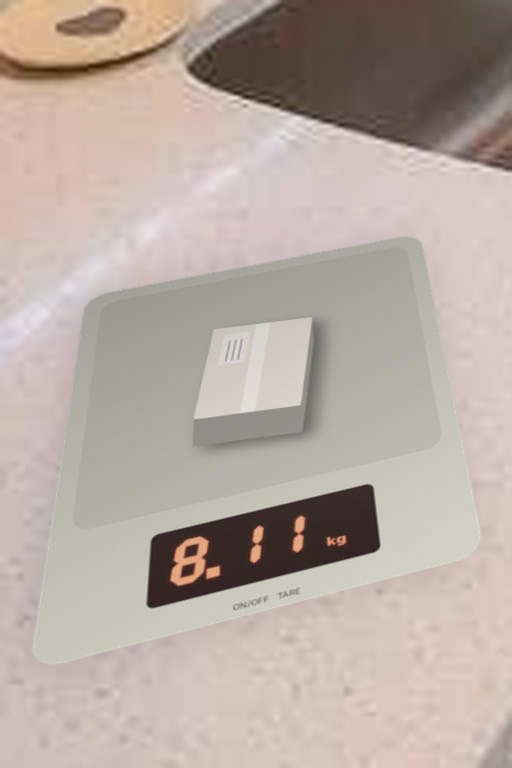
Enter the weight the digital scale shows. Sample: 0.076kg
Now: 8.11kg
